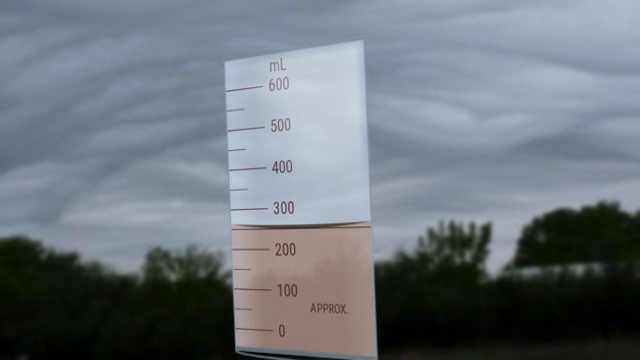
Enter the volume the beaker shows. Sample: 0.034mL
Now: 250mL
